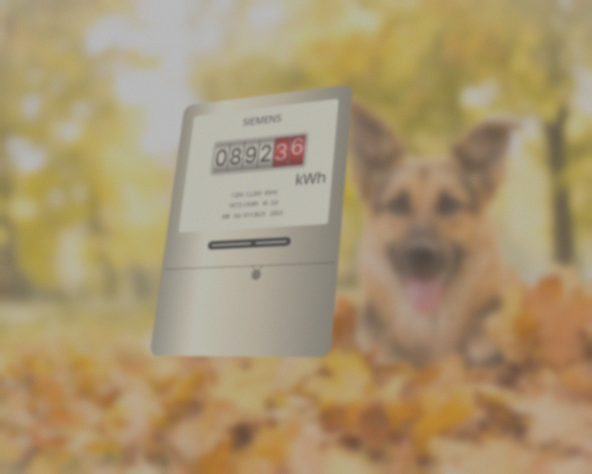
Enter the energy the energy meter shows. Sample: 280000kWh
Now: 892.36kWh
